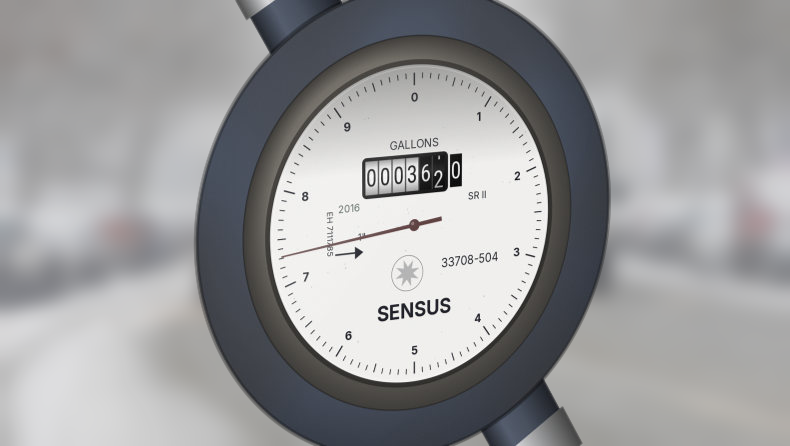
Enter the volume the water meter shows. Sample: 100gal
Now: 3617.3gal
